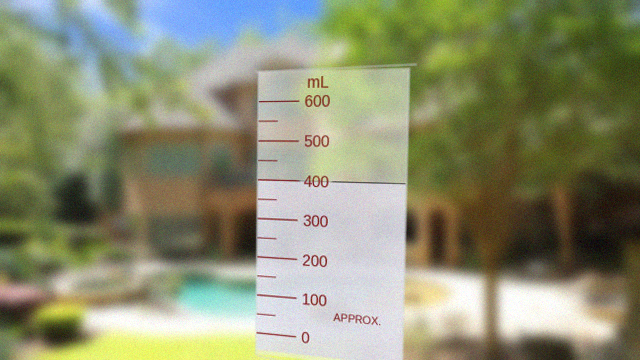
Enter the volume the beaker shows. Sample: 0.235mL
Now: 400mL
